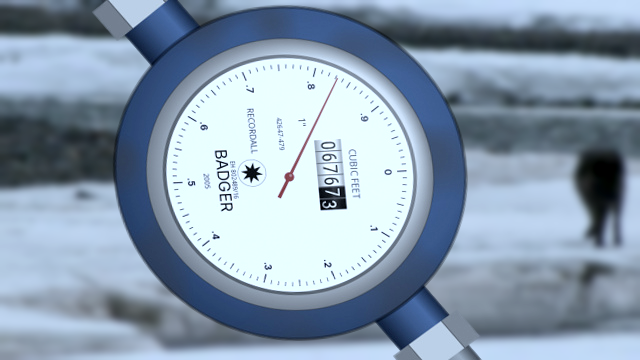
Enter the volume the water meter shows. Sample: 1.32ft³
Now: 67672.83ft³
